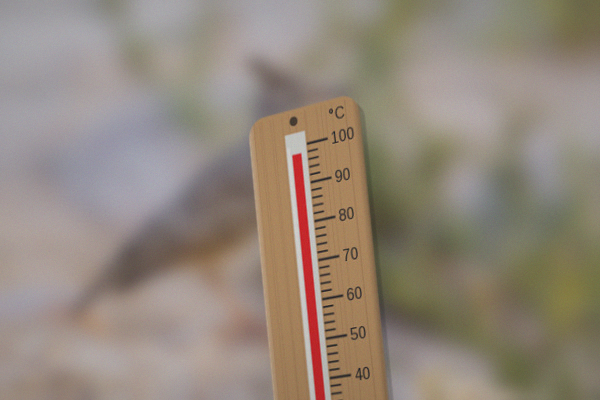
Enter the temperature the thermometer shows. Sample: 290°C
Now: 98°C
